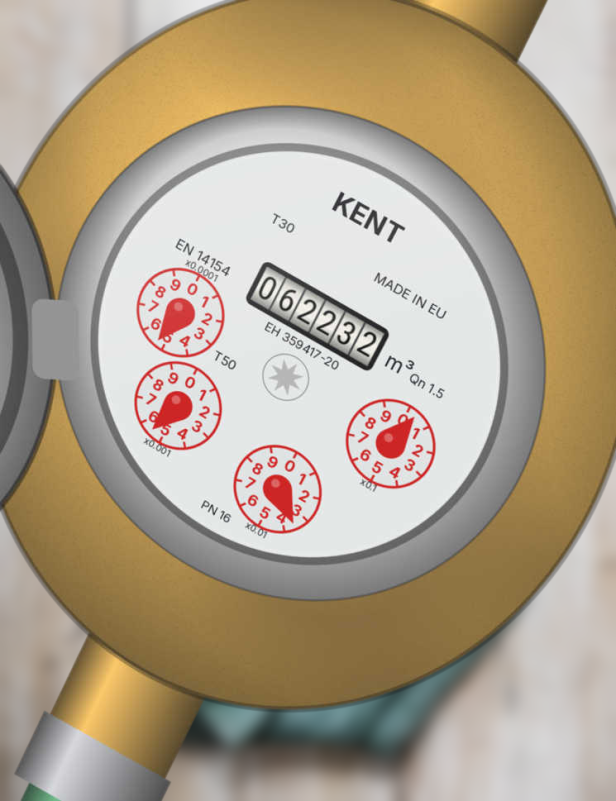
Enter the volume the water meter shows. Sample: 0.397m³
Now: 62232.0355m³
